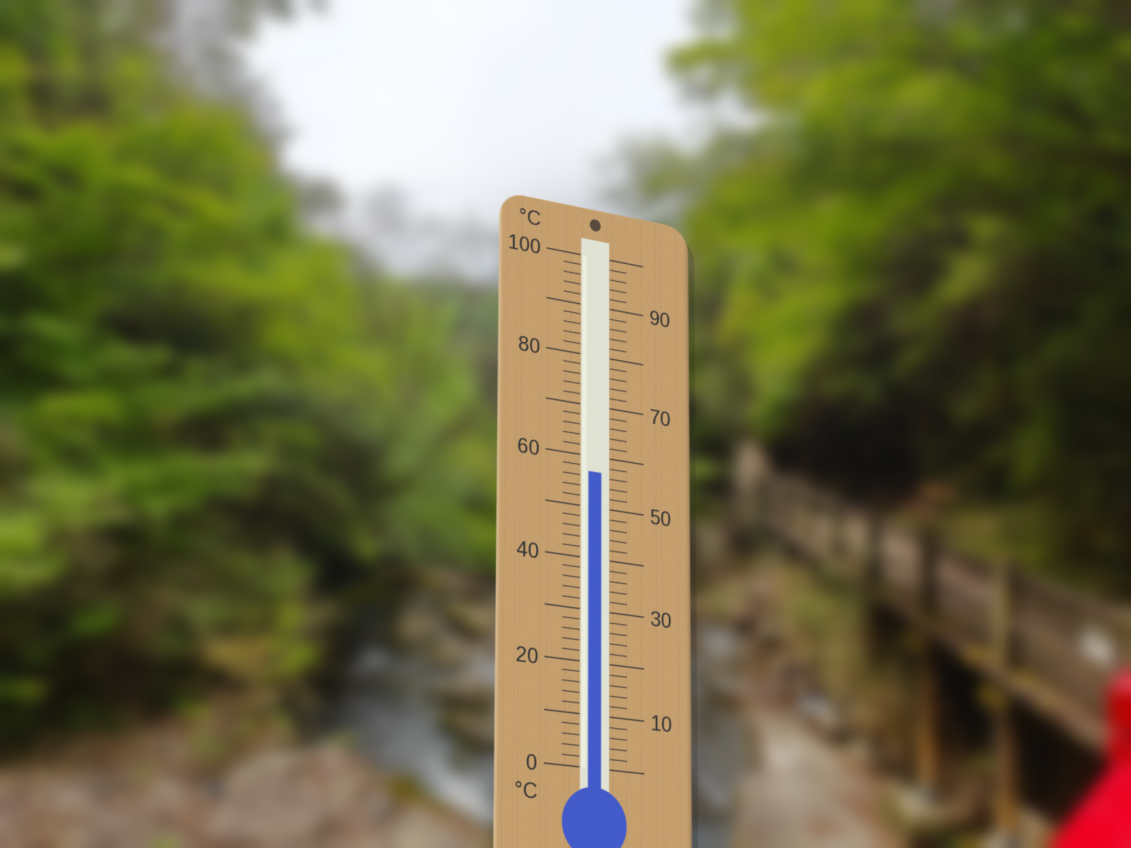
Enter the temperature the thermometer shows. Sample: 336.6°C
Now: 57°C
